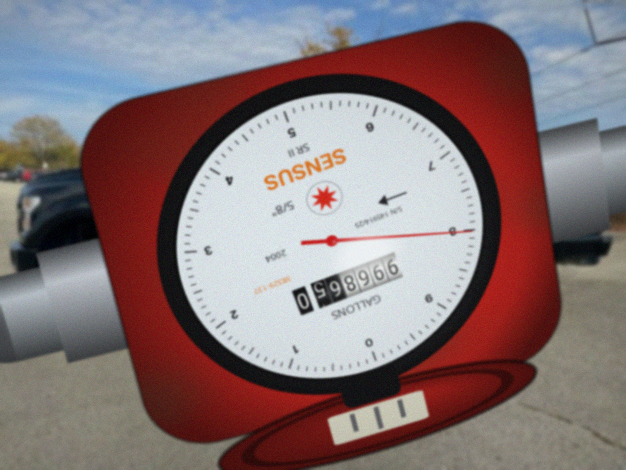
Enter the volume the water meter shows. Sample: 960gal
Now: 9968648.0gal
